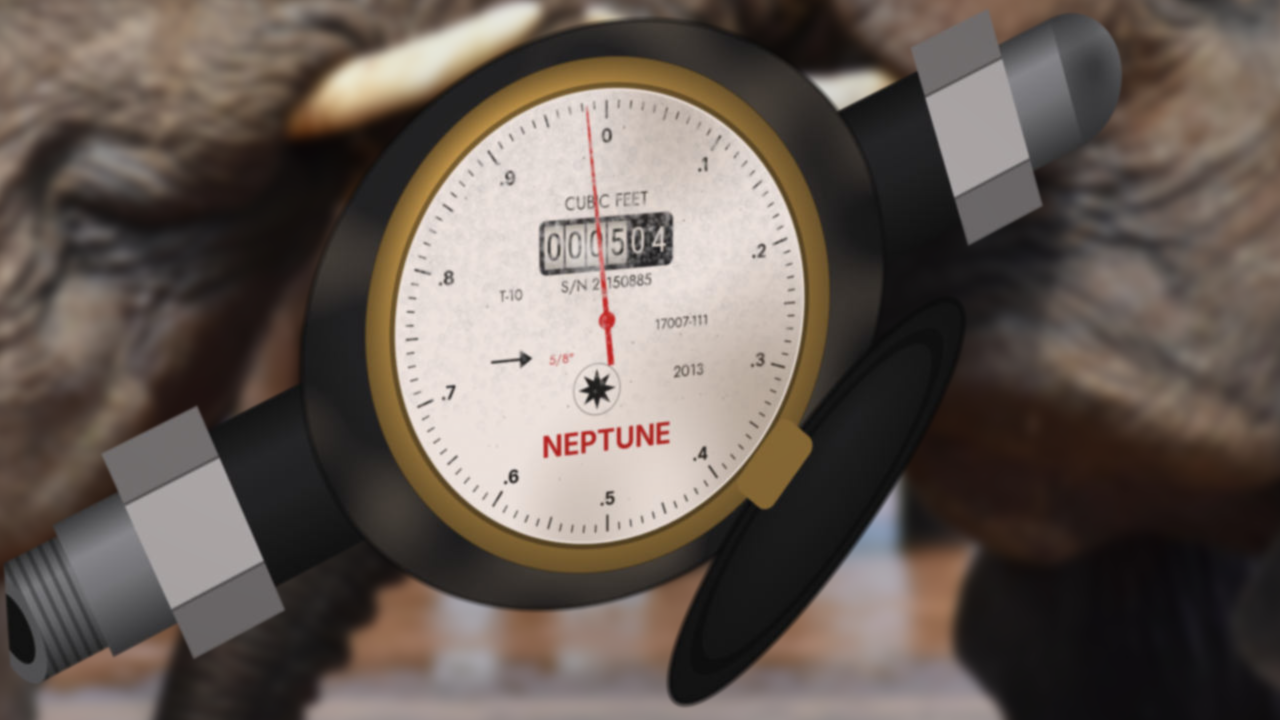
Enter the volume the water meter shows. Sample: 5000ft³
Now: 503.98ft³
